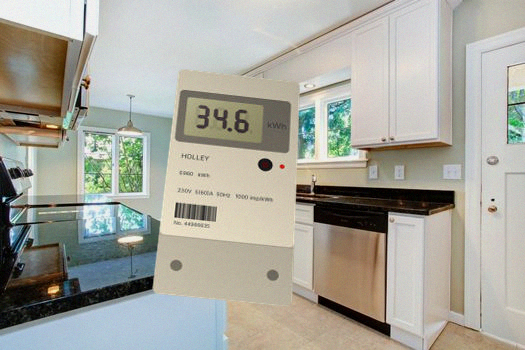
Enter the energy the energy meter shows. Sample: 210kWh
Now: 34.6kWh
